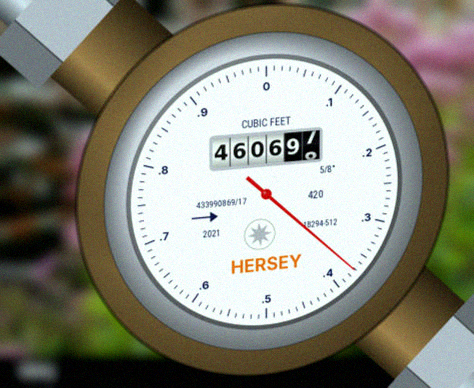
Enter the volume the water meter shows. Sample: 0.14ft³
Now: 460697.37ft³
